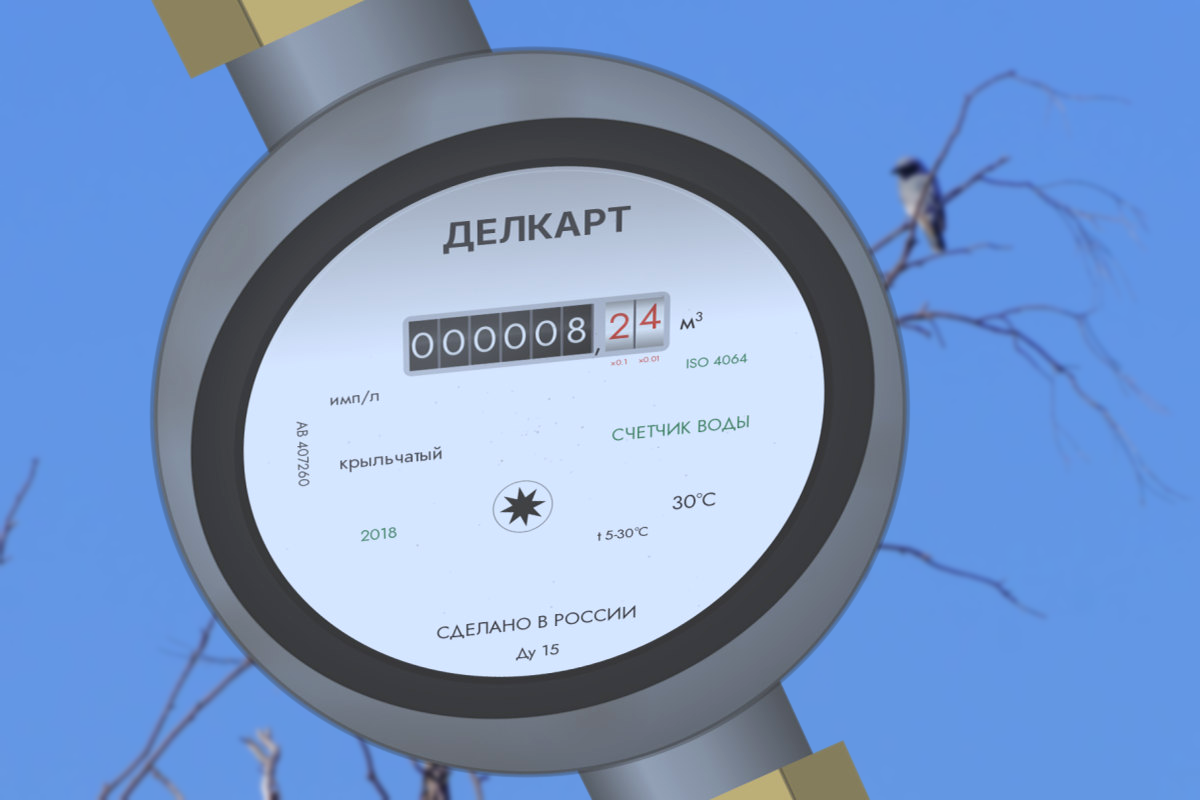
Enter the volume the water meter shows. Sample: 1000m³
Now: 8.24m³
